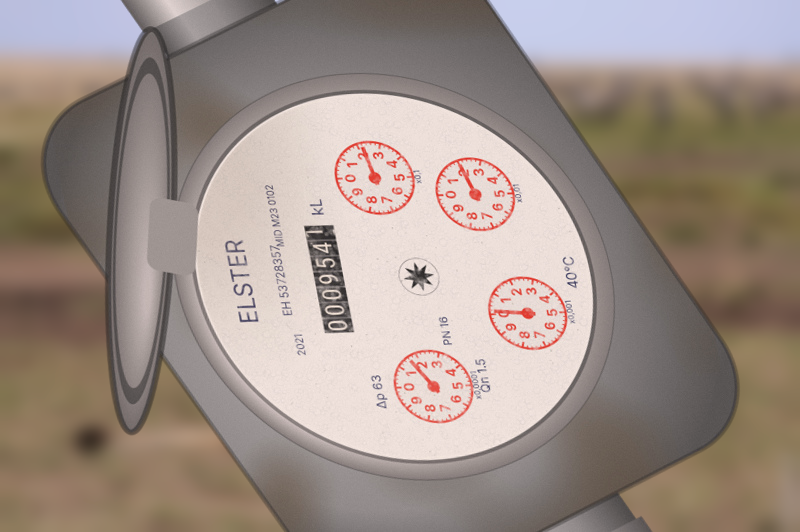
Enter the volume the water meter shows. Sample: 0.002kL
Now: 9541.2201kL
